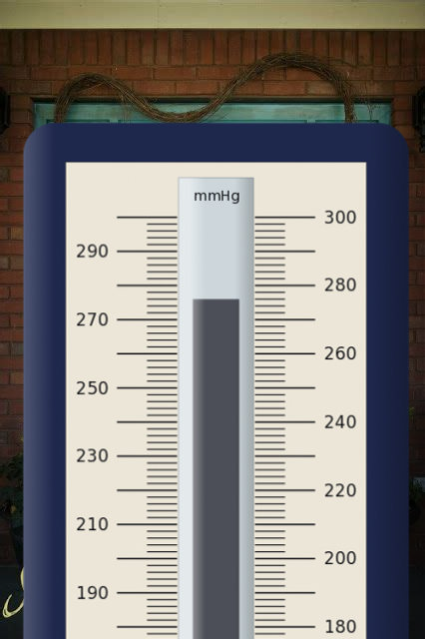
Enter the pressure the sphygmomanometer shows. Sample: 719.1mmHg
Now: 276mmHg
